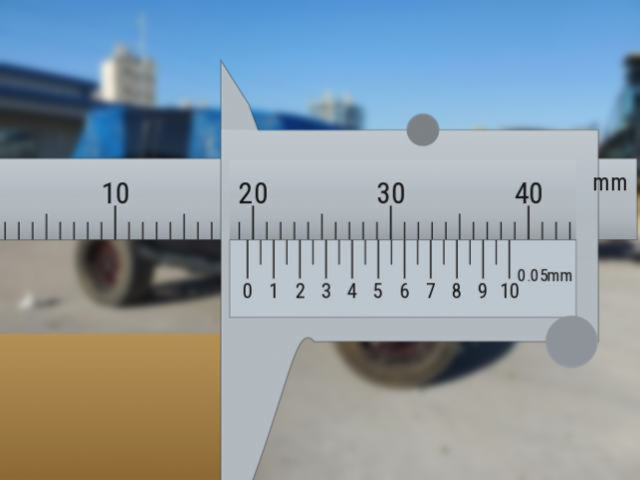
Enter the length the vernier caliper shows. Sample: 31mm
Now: 19.6mm
